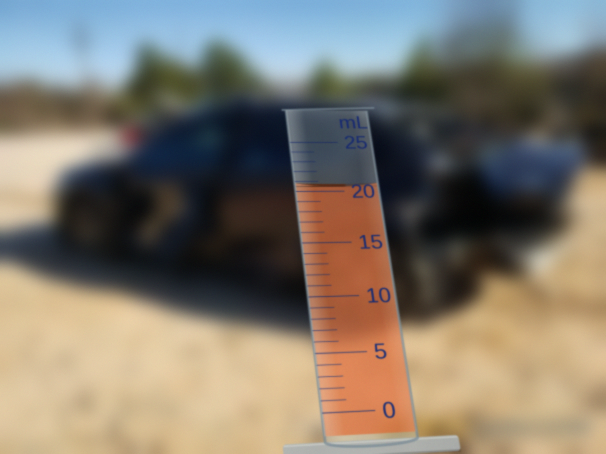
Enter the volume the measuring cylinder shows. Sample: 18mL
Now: 20.5mL
